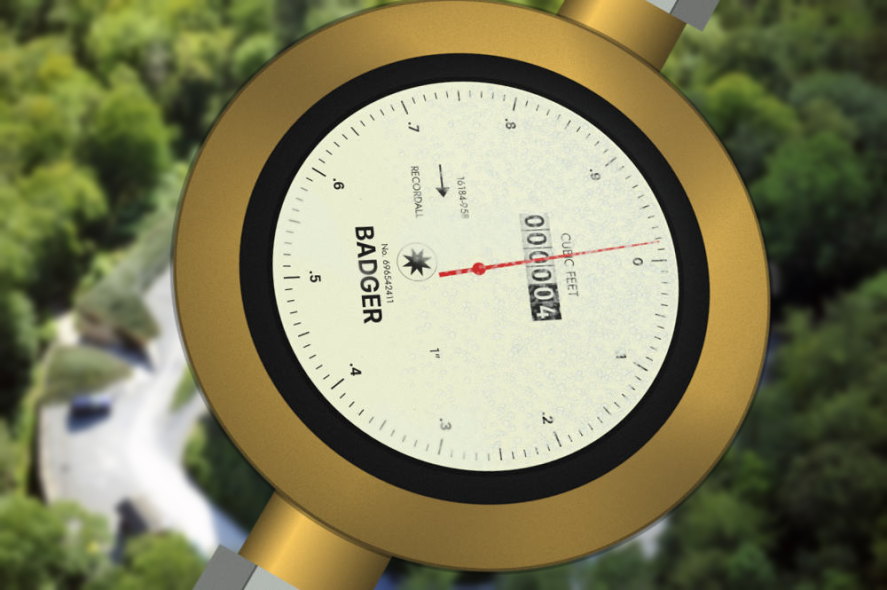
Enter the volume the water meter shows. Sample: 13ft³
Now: 3.98ft³
